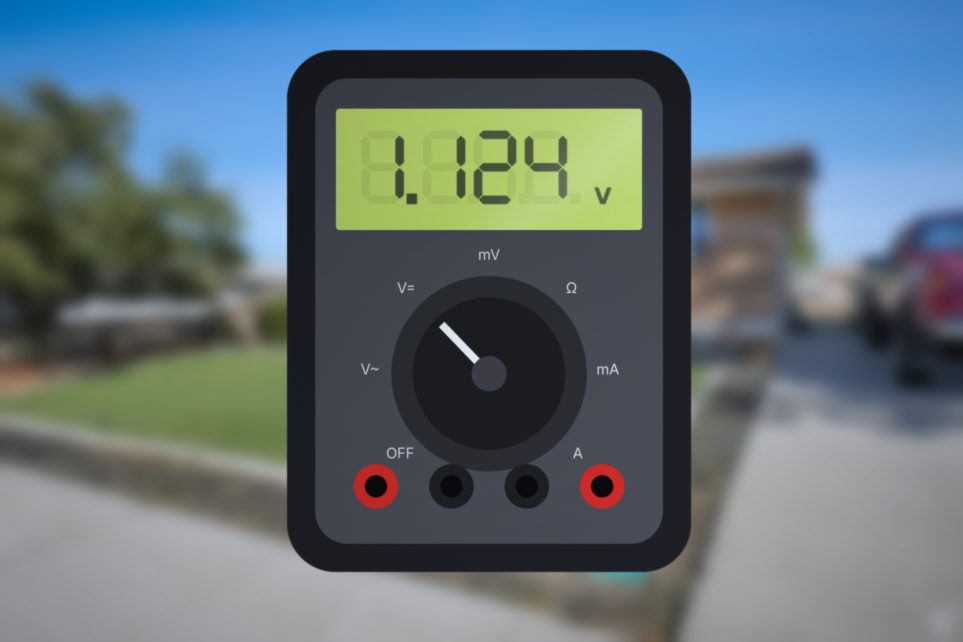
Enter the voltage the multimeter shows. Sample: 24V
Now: 1.124V
